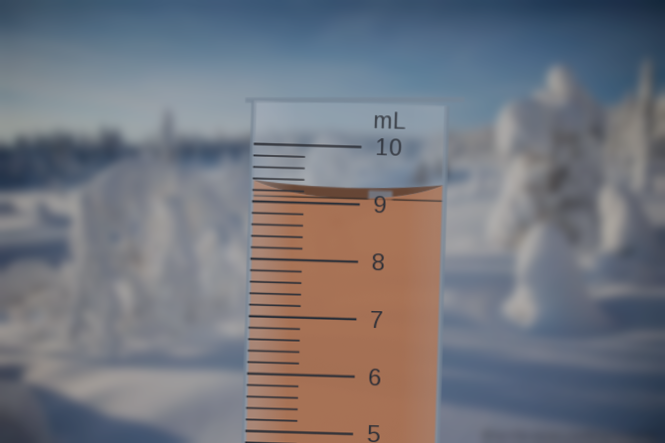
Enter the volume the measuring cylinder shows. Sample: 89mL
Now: 9.1mL
